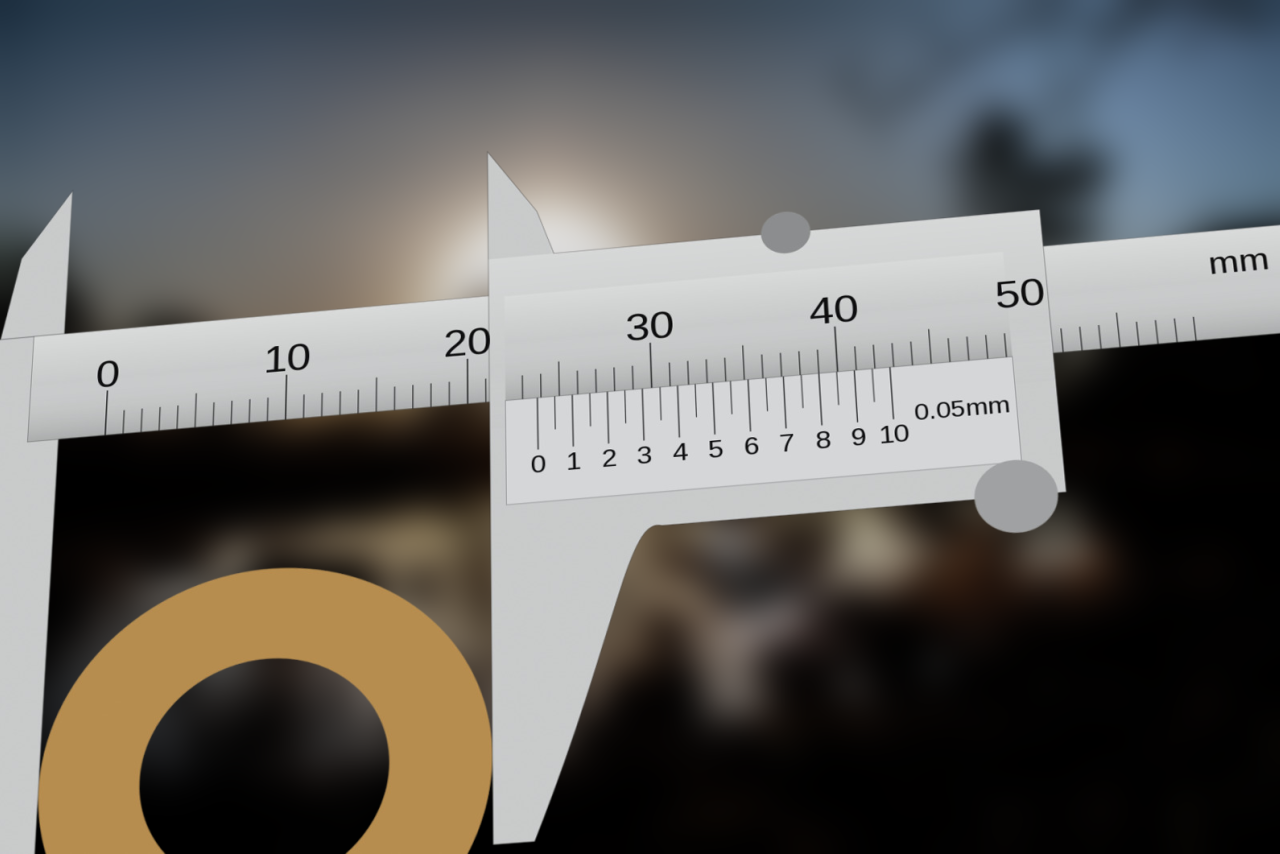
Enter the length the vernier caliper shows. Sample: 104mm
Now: 23.8mm
